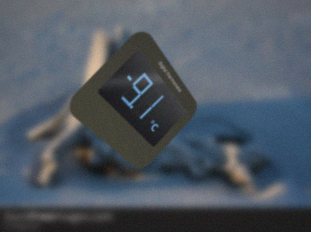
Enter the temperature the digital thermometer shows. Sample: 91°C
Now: -9.1°C
